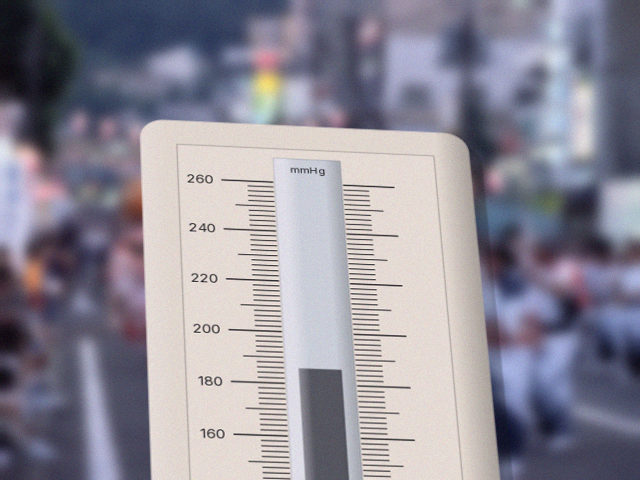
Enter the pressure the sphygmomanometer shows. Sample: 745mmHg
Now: 186mmHg
